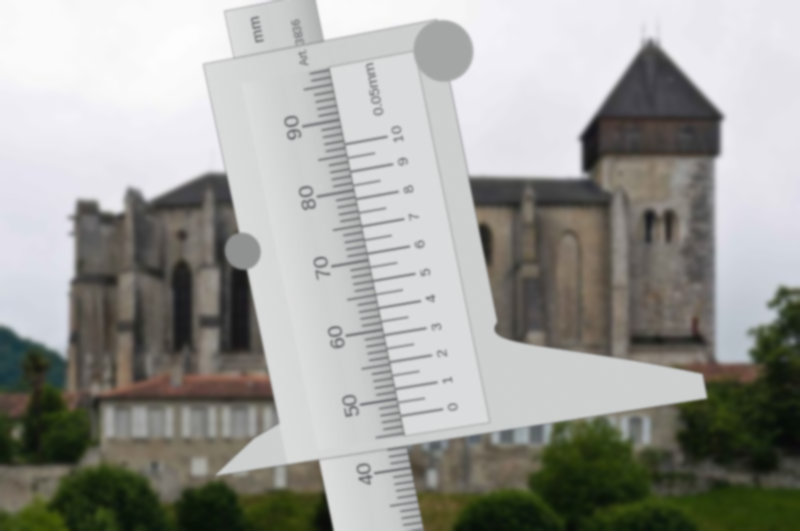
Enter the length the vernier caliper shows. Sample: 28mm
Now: 47.5mm
